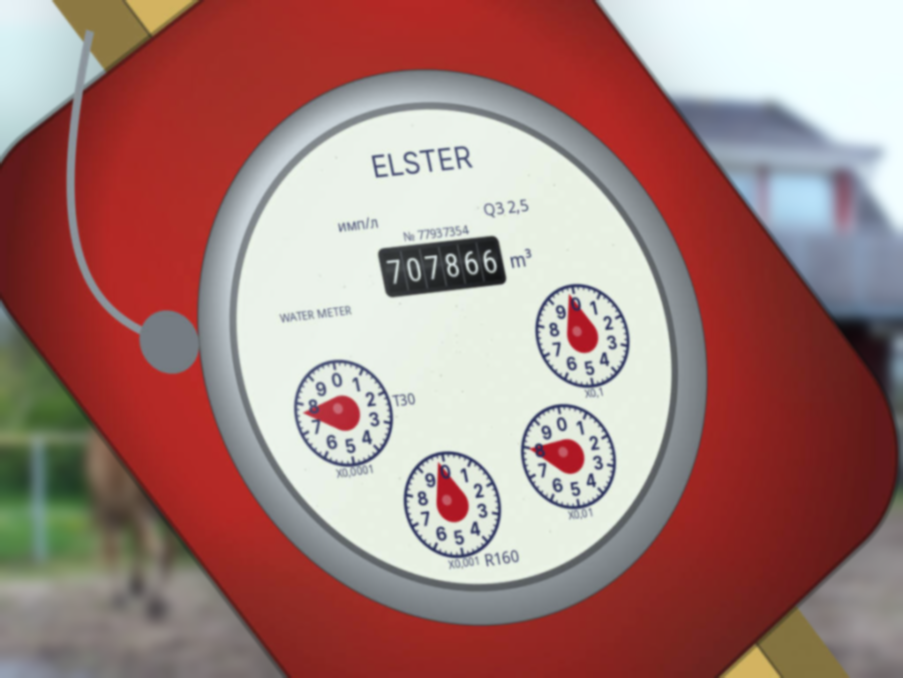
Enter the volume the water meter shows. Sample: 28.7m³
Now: 707865.9797m³
